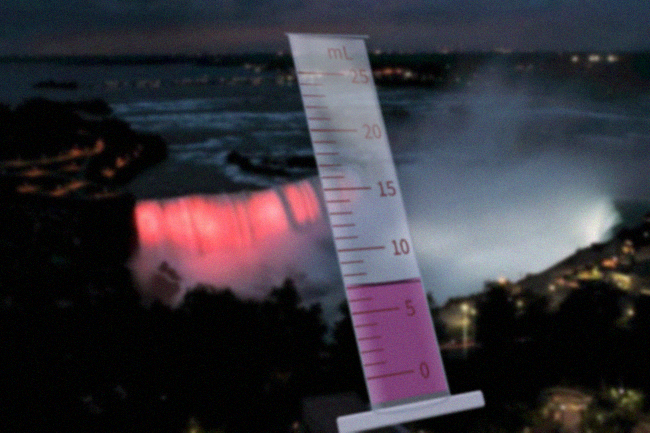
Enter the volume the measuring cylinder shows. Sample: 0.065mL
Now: 7mL
